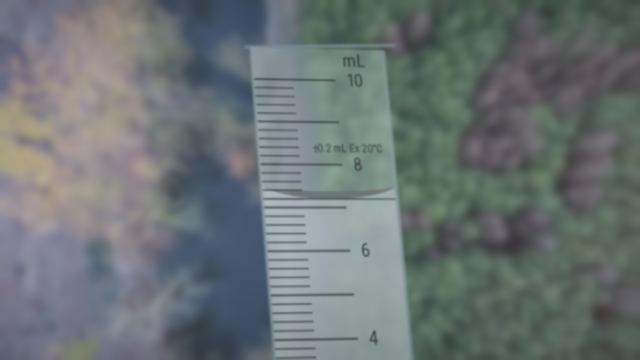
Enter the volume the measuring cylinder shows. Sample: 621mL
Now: 7.2mL
